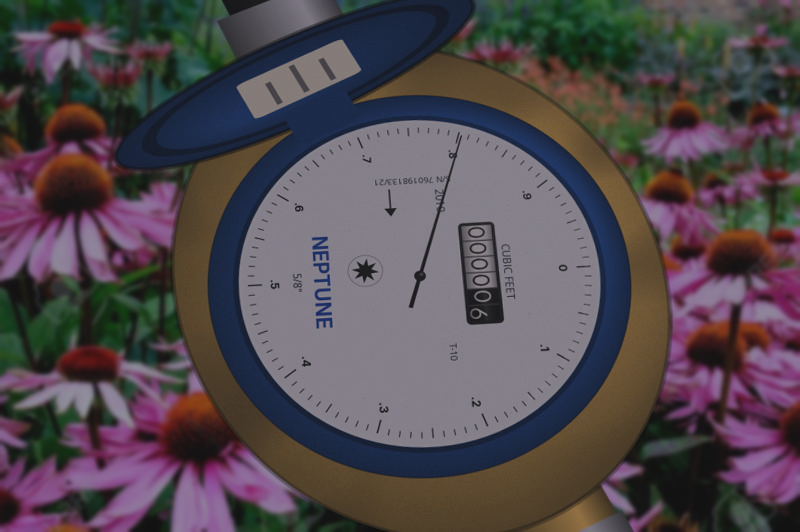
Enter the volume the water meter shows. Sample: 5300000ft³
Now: 5.80ft³
